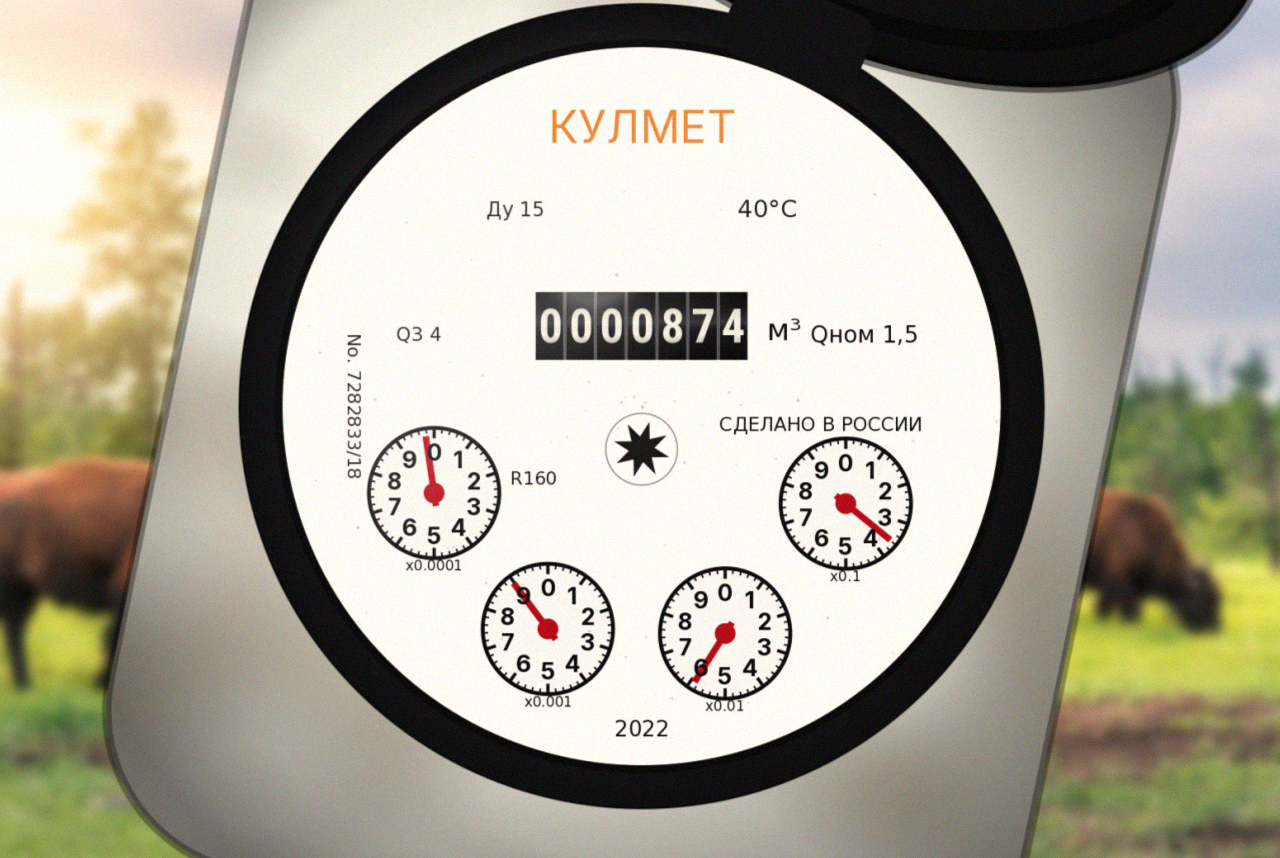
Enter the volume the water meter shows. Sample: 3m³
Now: 874.3589m³
